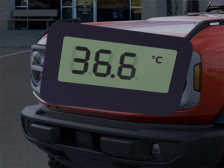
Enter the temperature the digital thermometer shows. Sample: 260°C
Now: 36.6°C
